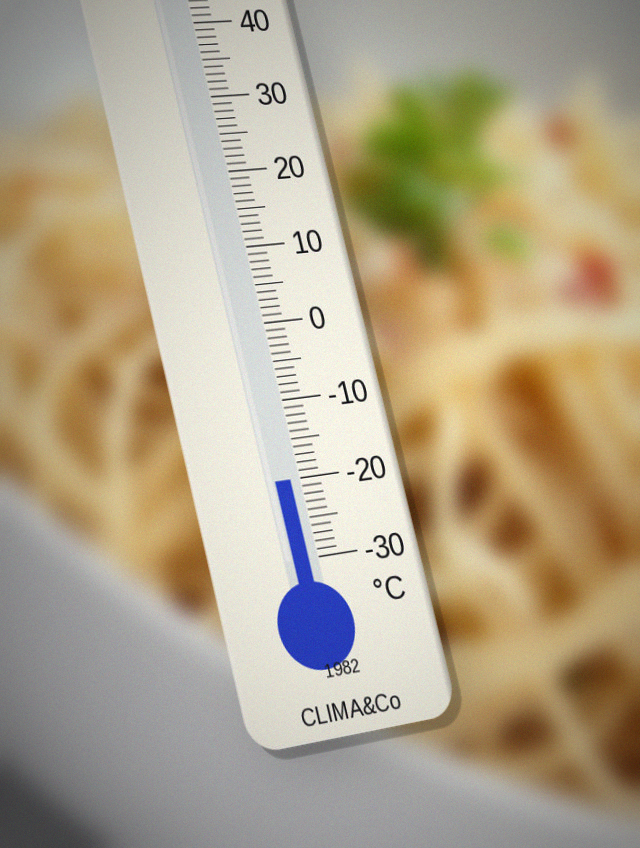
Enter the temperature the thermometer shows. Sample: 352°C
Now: -20°C
